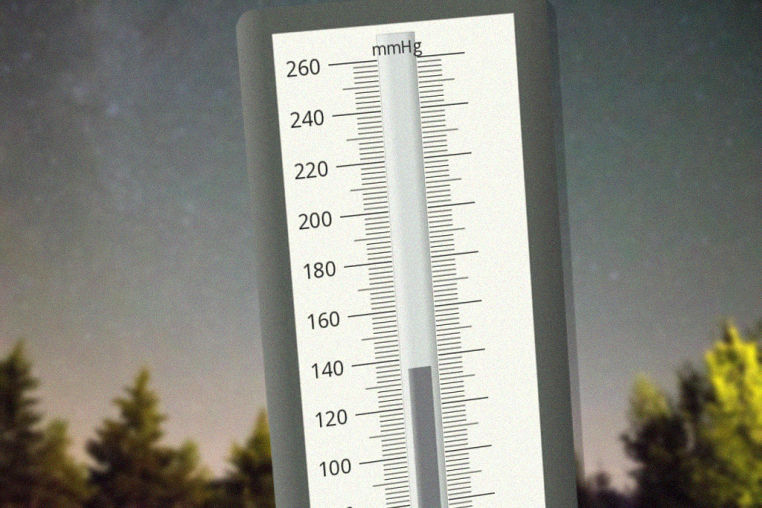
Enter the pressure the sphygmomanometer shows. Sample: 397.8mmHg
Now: 136mmHg
